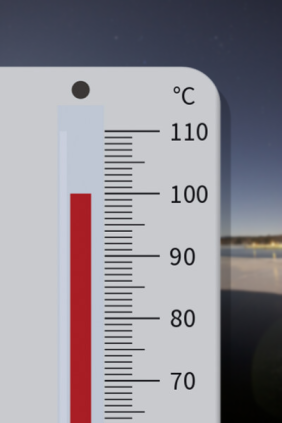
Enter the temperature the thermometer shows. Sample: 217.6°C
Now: 100°C
